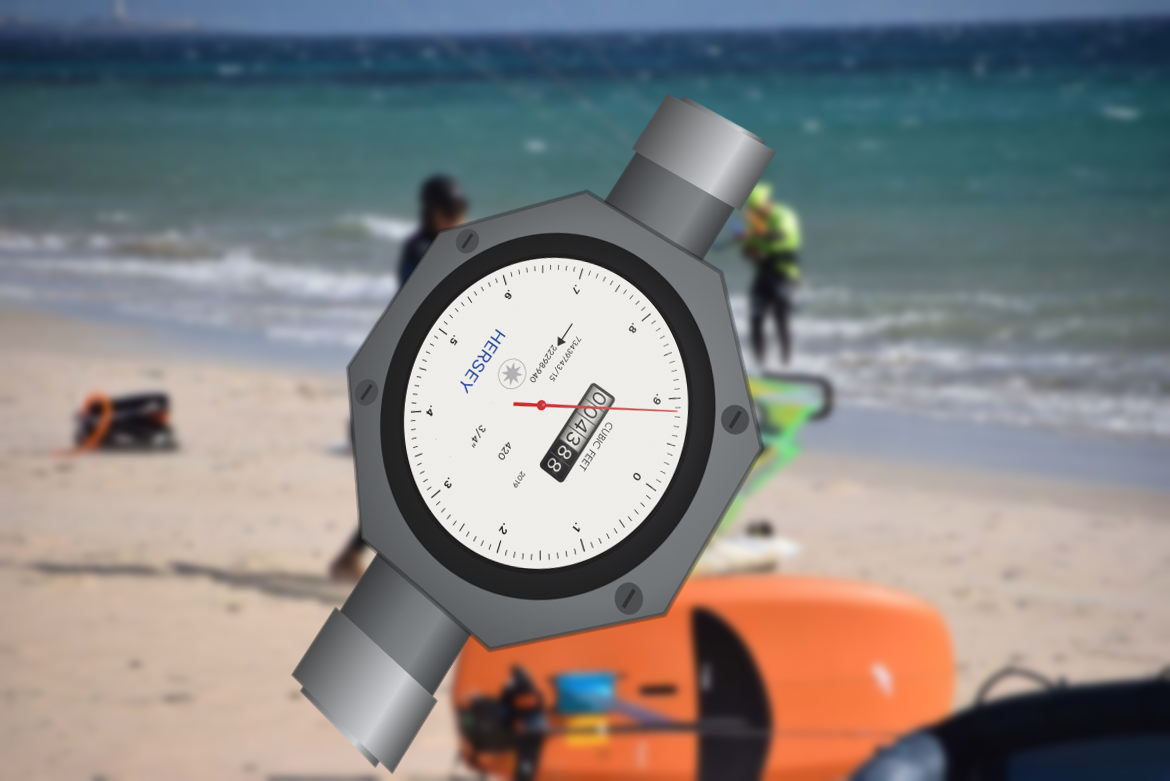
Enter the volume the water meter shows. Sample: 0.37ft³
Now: 4387.91ft³
